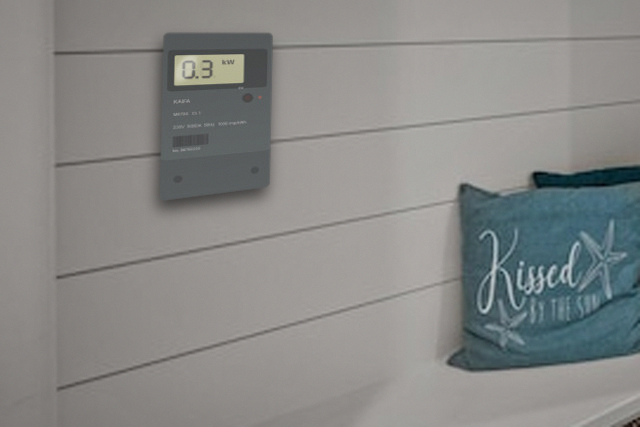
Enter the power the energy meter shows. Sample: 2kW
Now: 0.3kW
